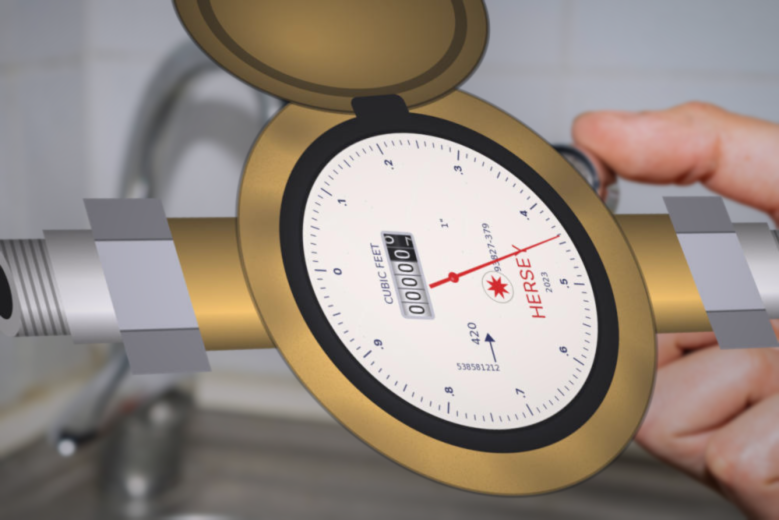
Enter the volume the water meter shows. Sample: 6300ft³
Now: 6.44ft³
